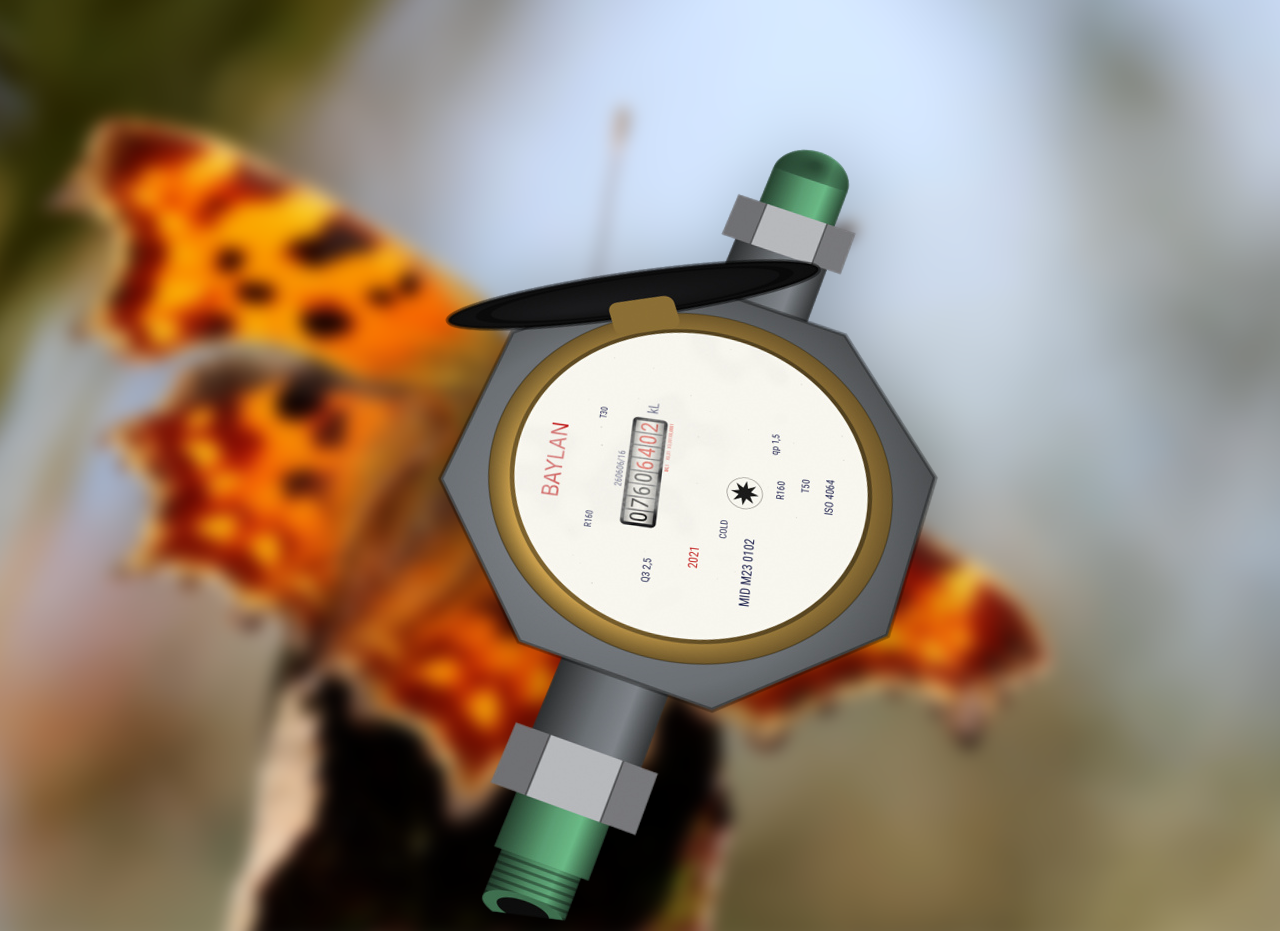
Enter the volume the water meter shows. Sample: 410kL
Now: 760.6402kL
